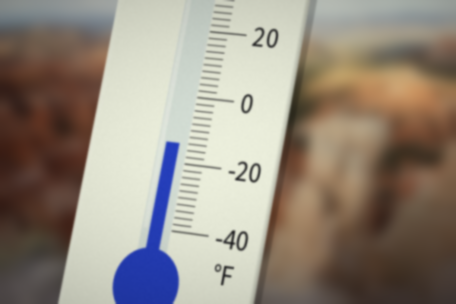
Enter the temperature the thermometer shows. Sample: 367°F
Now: -14°F
